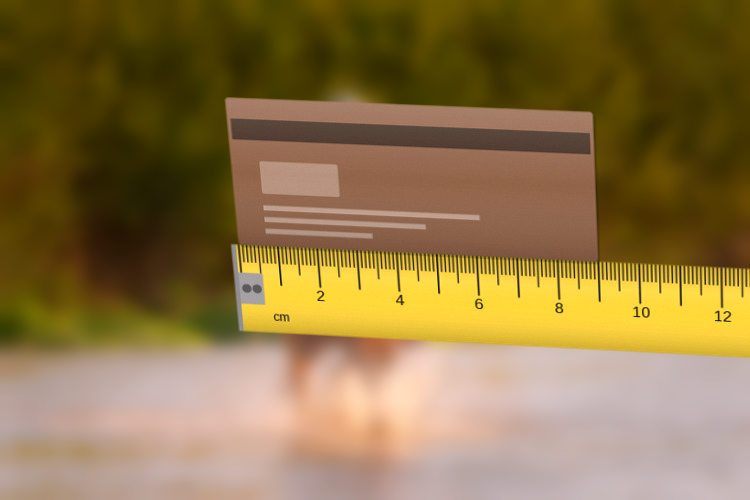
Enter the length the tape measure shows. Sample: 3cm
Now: 9cm
